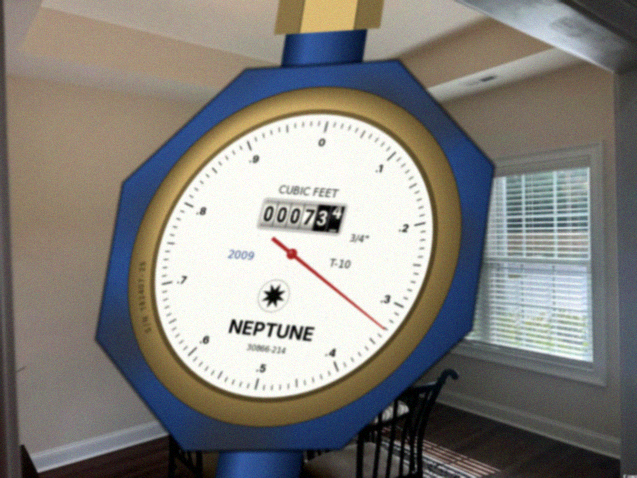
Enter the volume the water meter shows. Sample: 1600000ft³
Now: 734.33ft³
